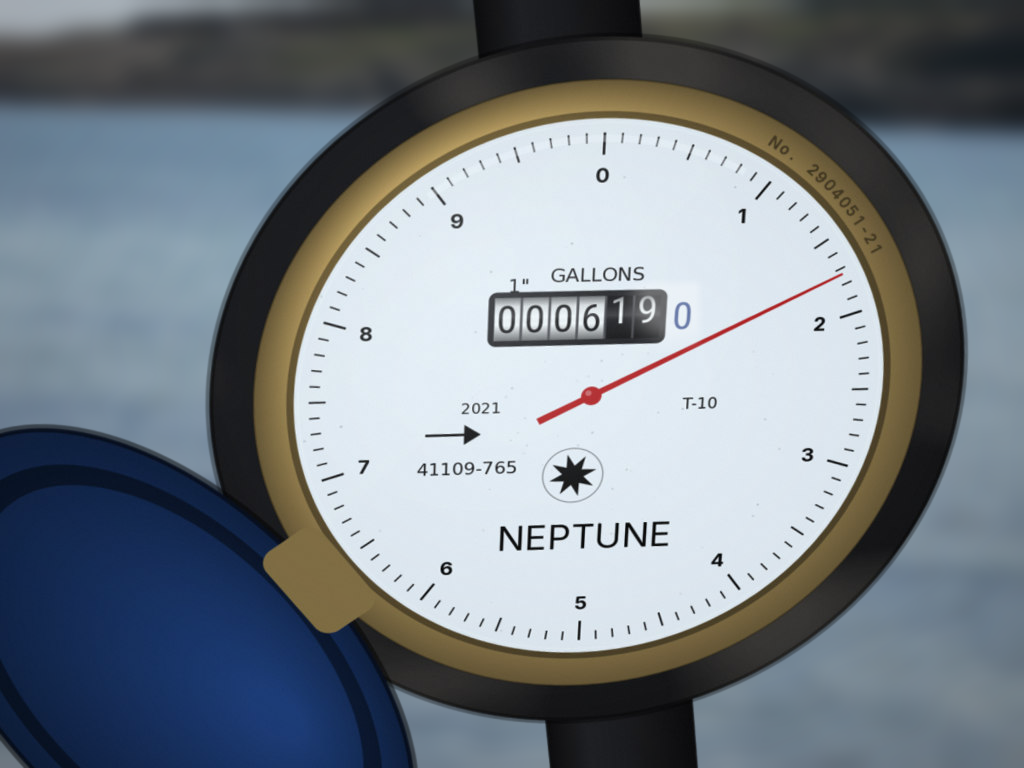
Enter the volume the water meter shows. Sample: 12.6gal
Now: 6191.7gal
